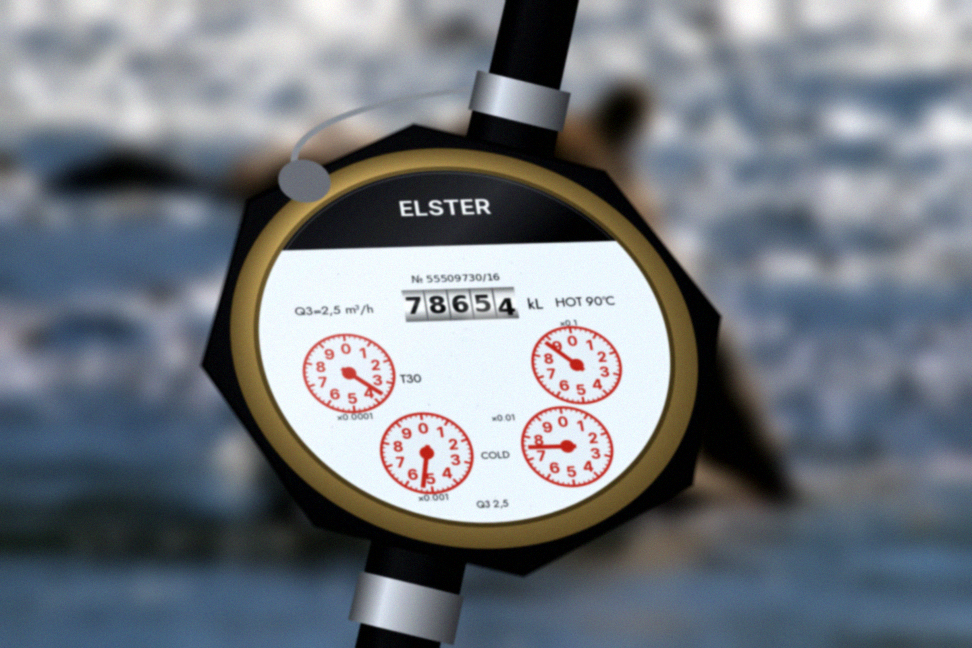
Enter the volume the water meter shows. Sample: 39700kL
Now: 78653.8753kL
